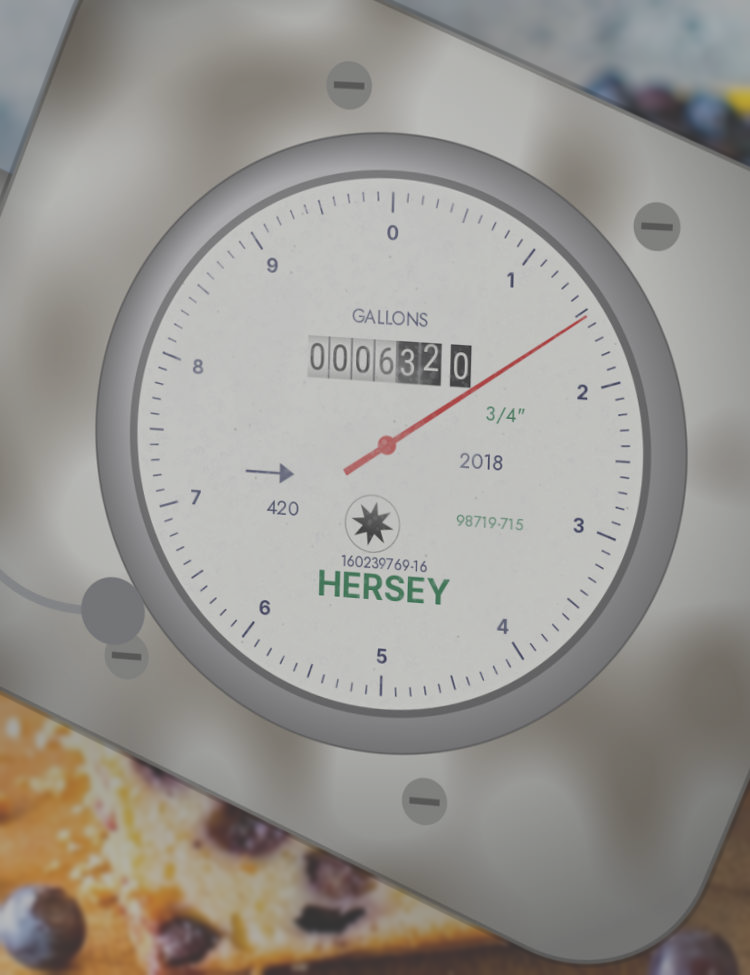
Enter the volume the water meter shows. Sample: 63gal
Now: 6321.5gal
